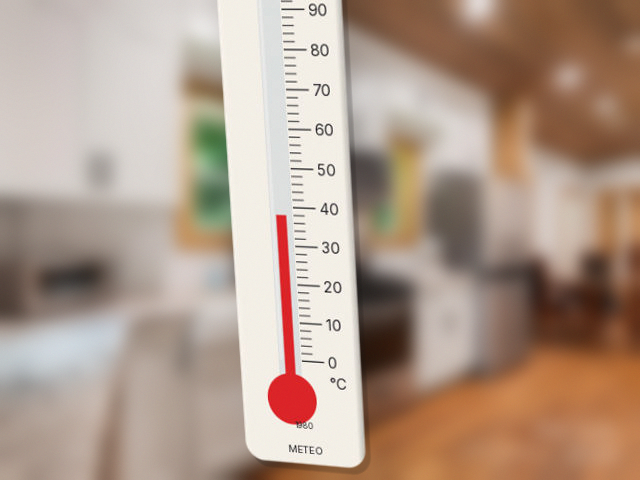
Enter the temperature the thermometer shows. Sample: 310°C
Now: 38°C
